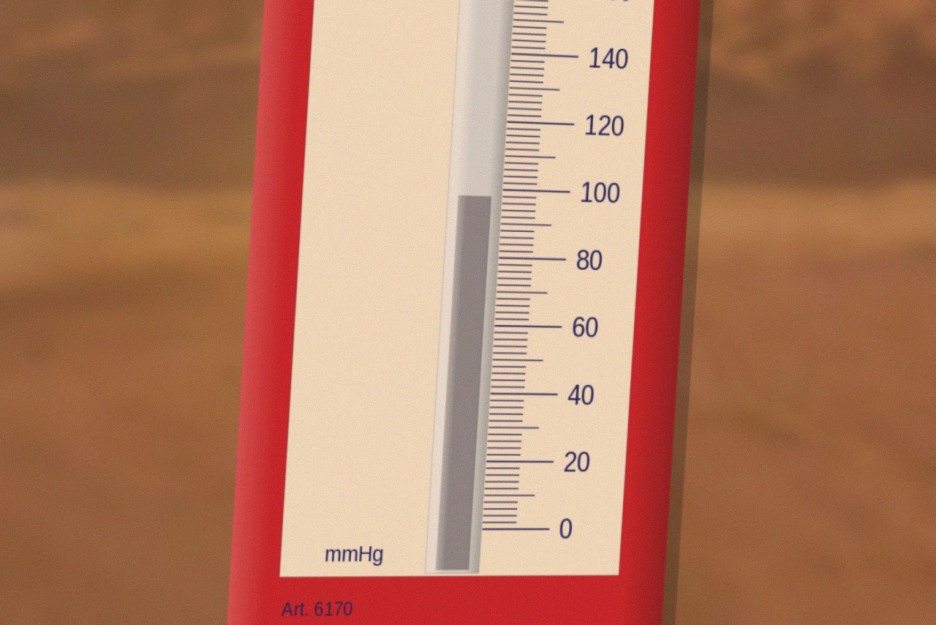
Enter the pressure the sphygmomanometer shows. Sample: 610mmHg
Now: 98mmHg
